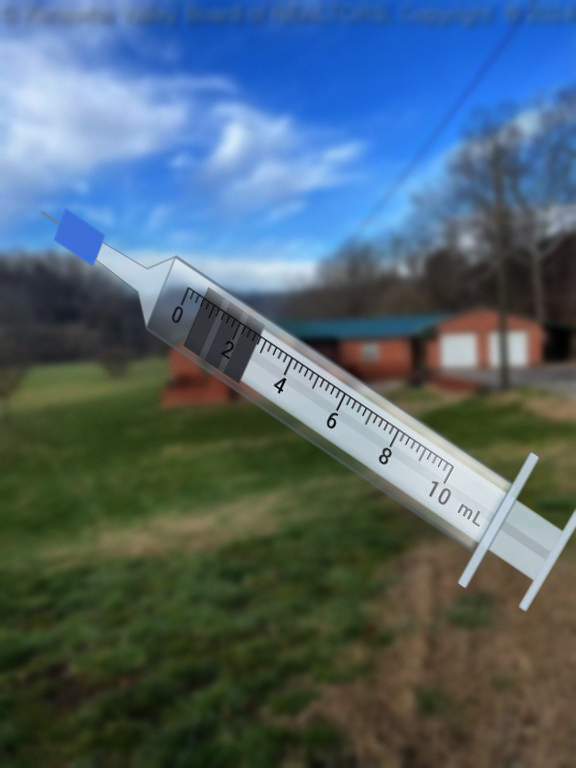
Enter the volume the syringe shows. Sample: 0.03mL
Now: 0.6mL
